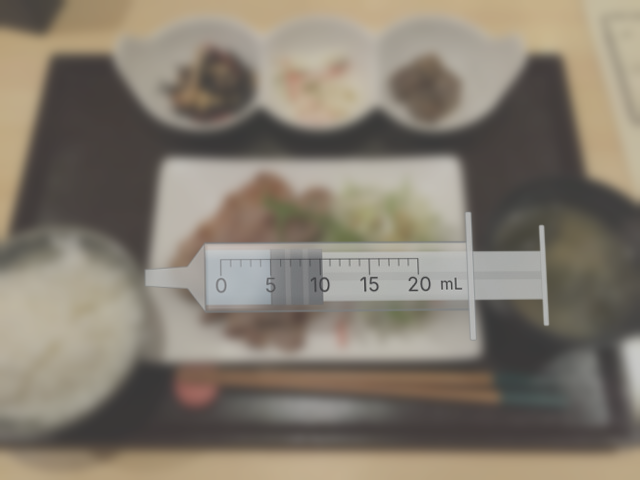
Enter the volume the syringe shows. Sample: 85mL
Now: 5mL
